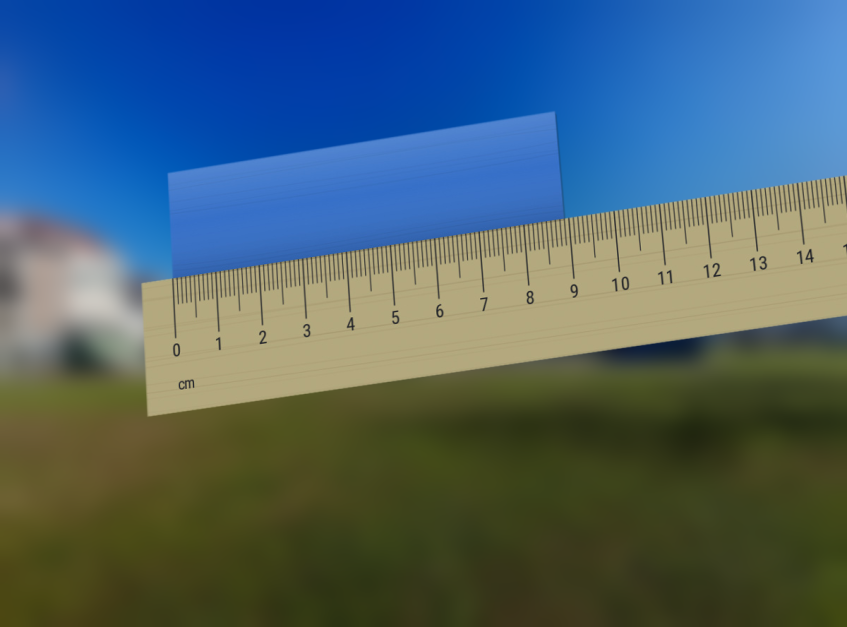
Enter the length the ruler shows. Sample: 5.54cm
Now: 8.9cm
